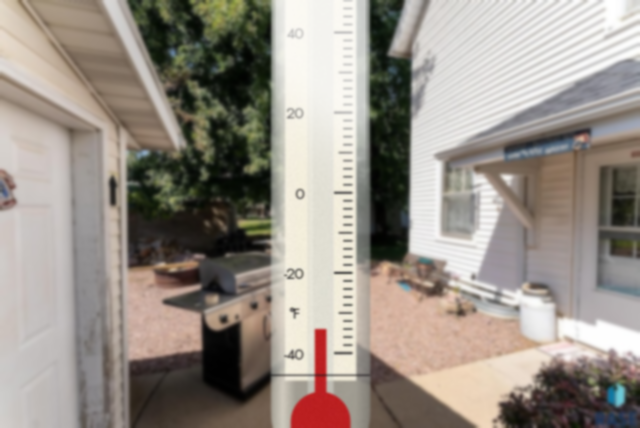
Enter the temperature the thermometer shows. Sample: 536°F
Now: -34°F
